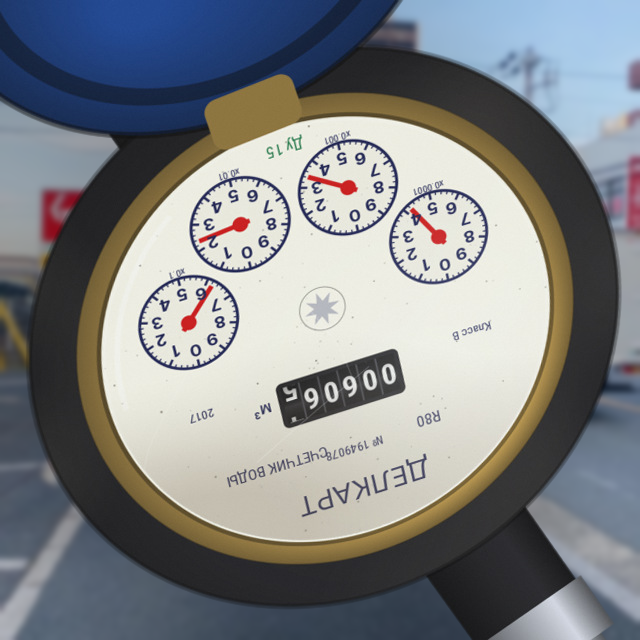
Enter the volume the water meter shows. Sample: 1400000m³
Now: 6064.6234m³
